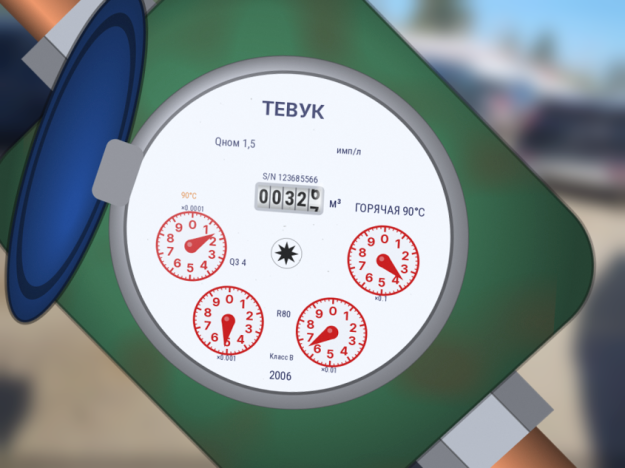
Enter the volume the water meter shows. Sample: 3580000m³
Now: 326.3651m³
